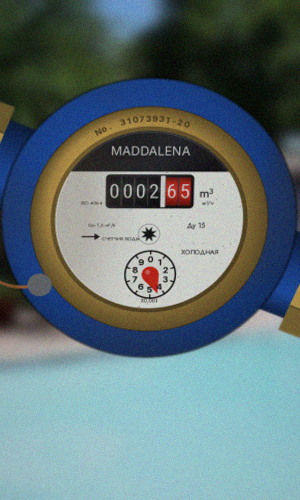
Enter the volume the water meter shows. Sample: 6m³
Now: 2.654m³
